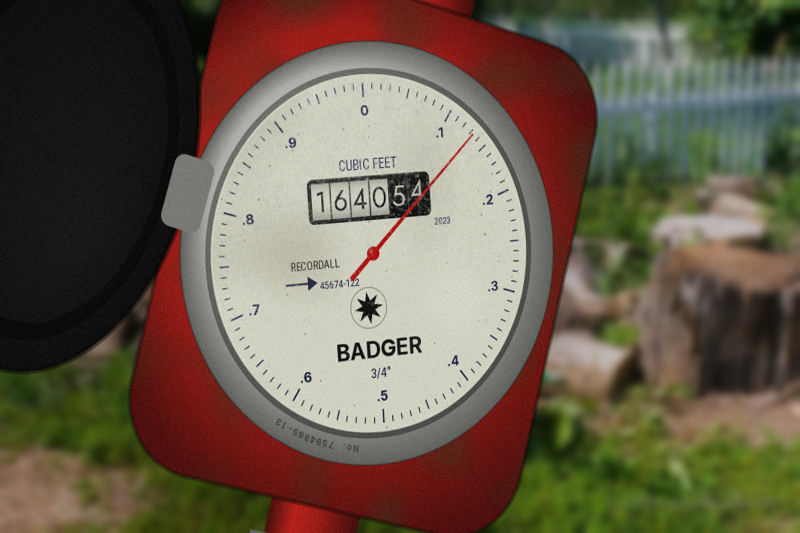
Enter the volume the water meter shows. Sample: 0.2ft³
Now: 164054.13ft³
